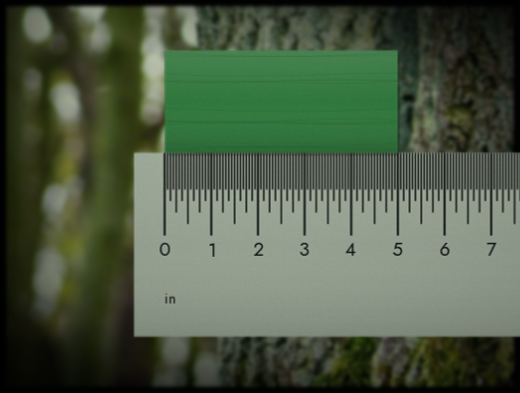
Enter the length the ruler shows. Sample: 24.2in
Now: 5in
